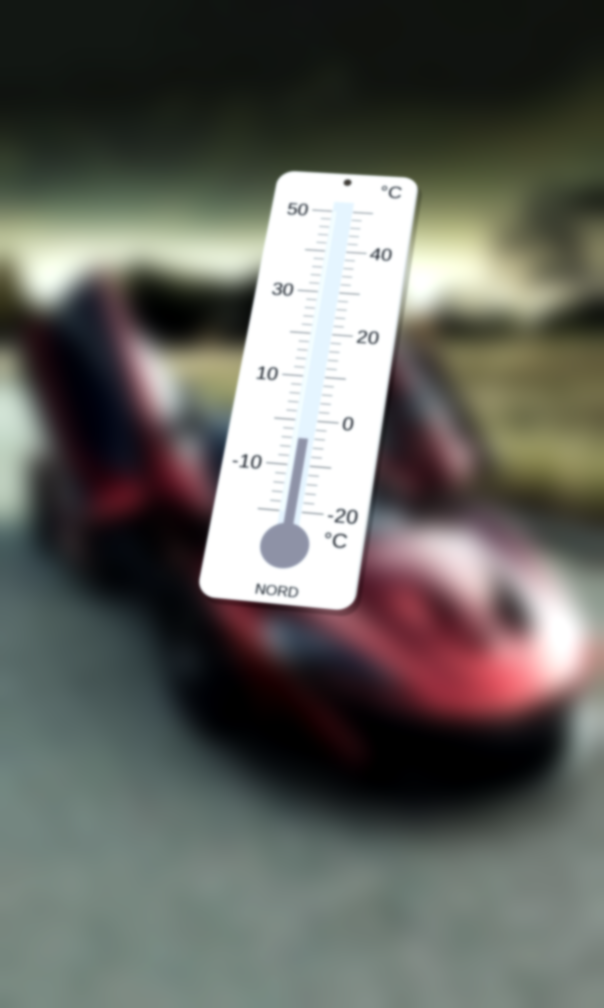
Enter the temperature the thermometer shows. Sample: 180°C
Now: -4°C
